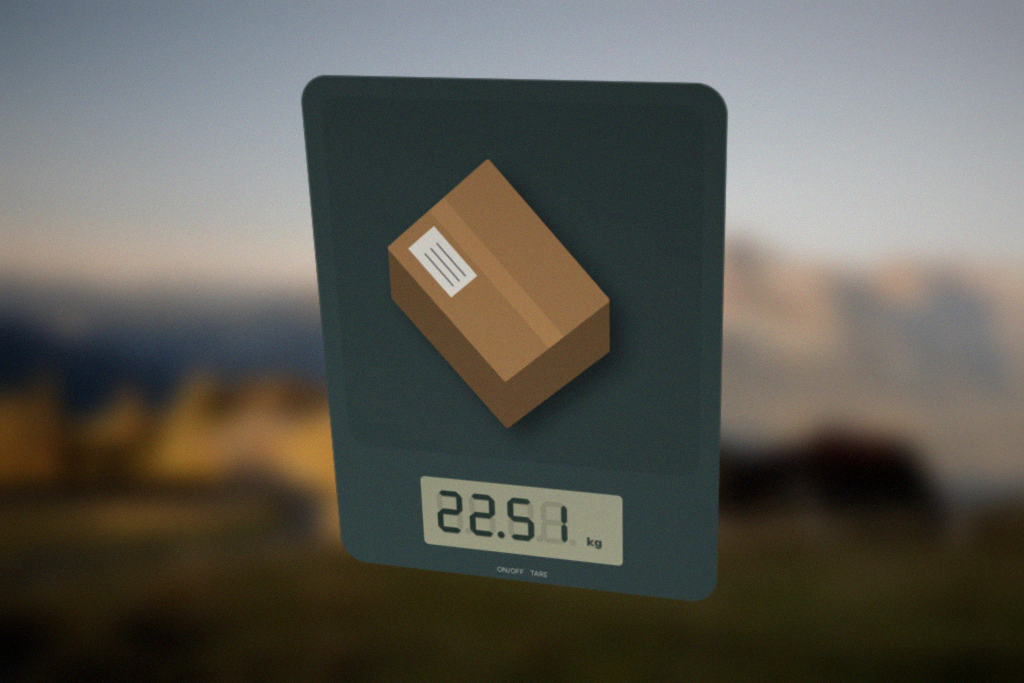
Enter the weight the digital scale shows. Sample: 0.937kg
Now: 22.51kg
